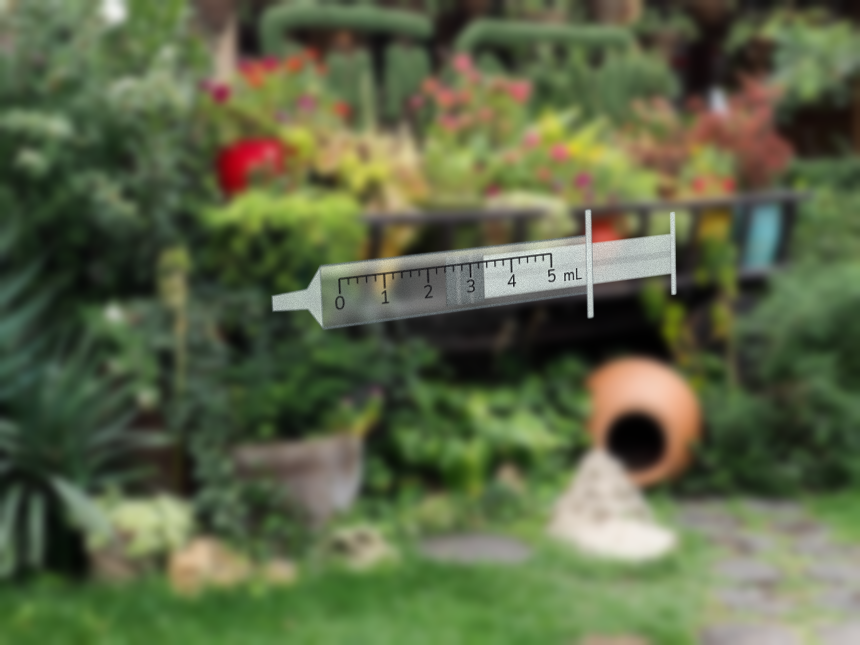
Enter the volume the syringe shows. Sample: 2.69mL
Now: 2.4mL
